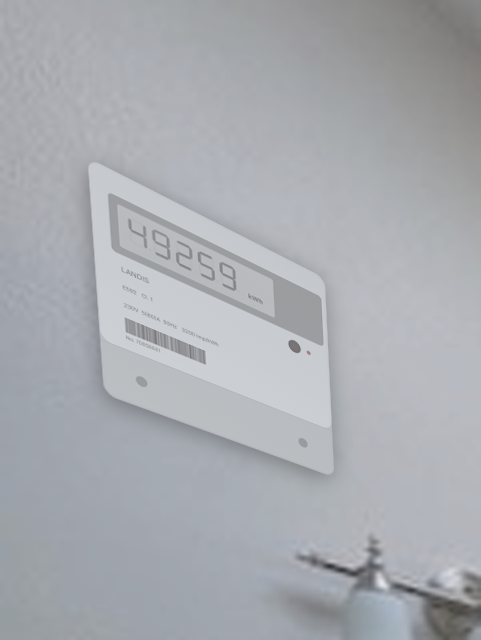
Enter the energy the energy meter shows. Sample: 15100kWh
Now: 49259kWh
